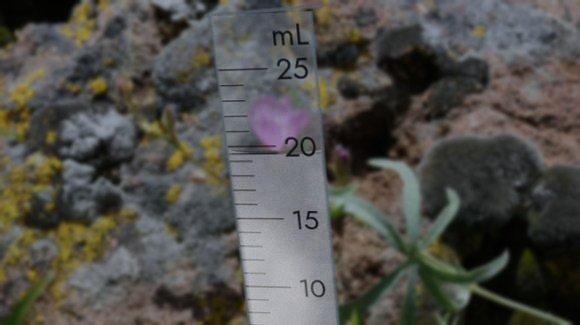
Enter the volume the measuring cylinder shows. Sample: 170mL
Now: 19.5mL
